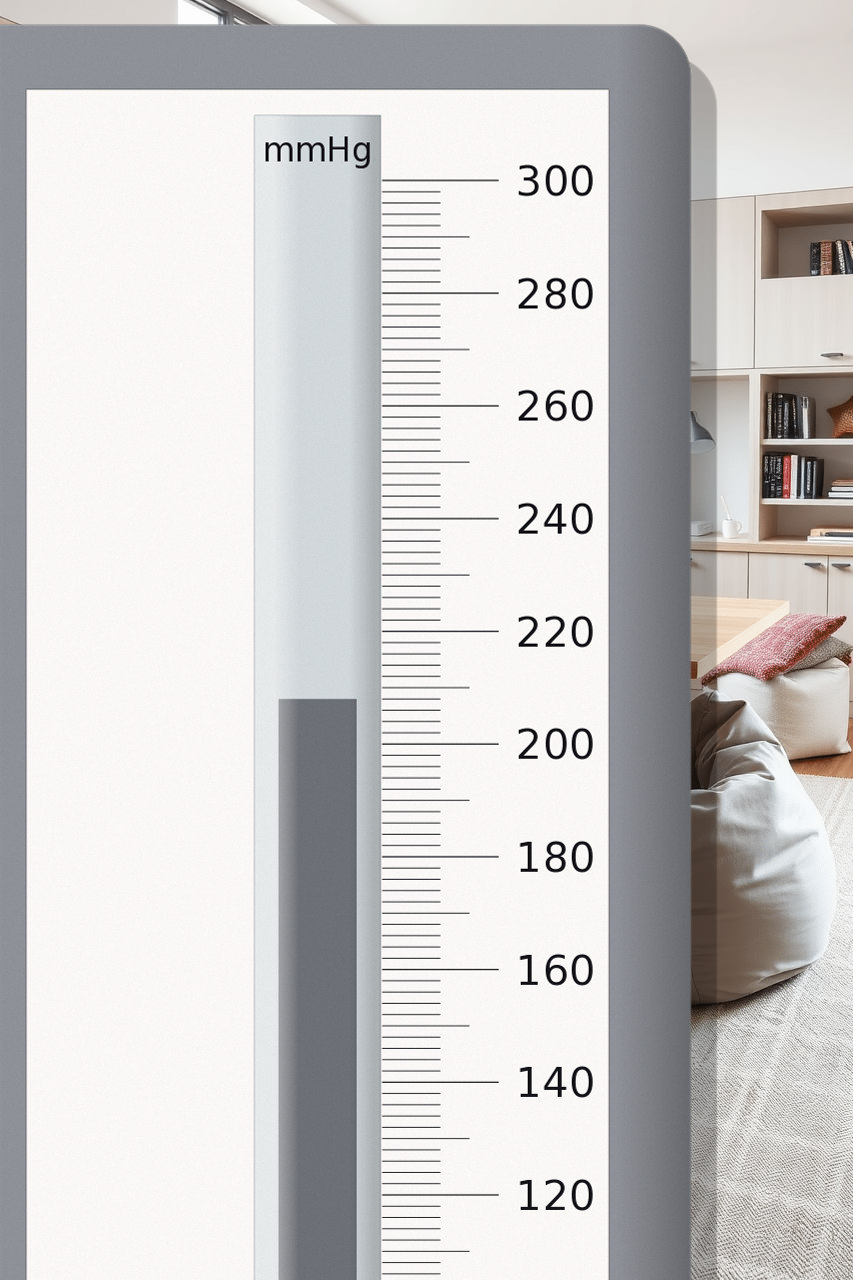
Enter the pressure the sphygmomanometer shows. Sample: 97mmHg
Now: 208mmHg
